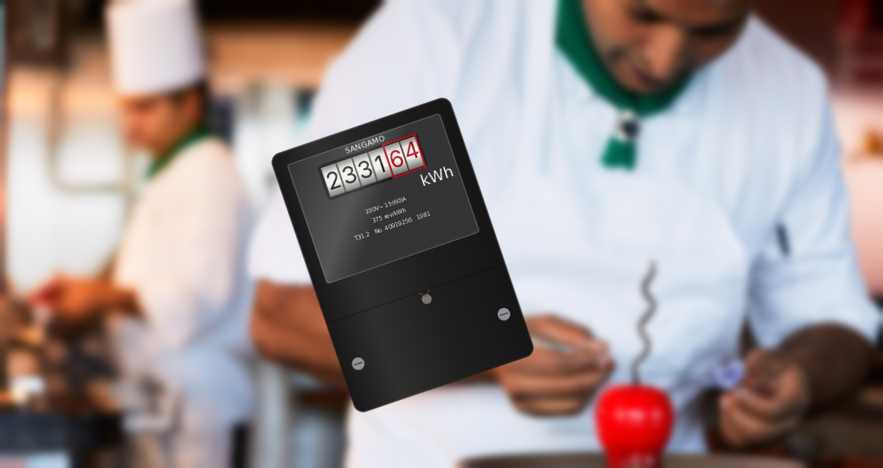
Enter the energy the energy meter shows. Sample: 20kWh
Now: 2331.64kWh
